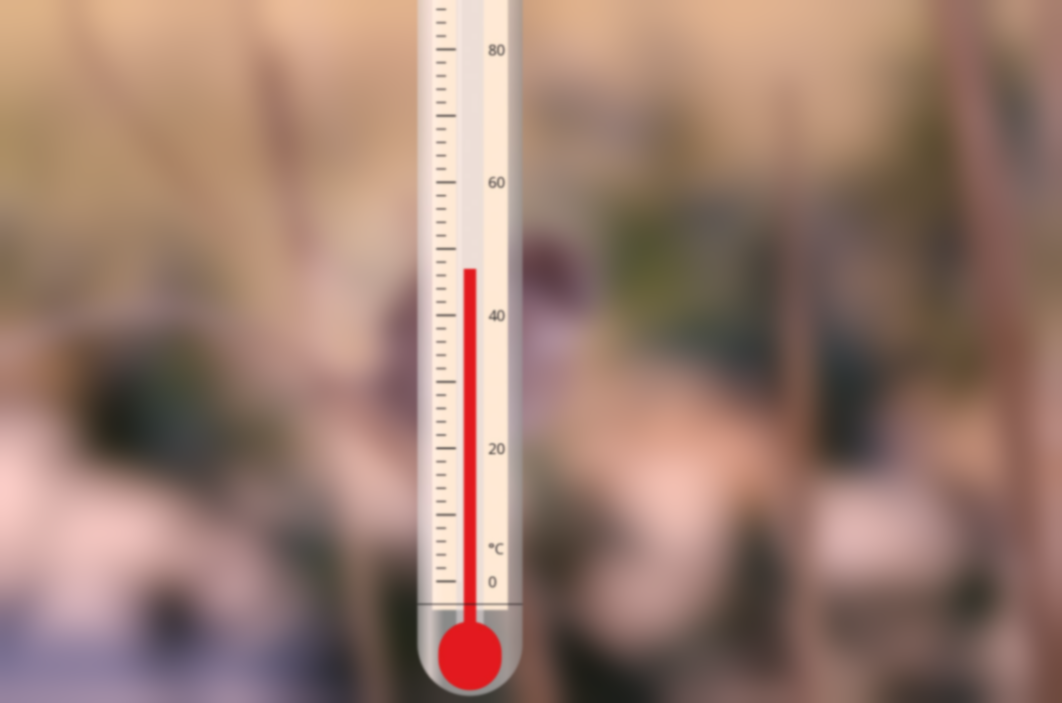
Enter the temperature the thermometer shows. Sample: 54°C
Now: 47°C
